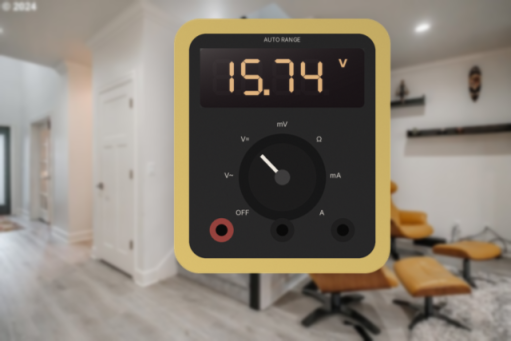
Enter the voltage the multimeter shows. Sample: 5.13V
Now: 15.74V
